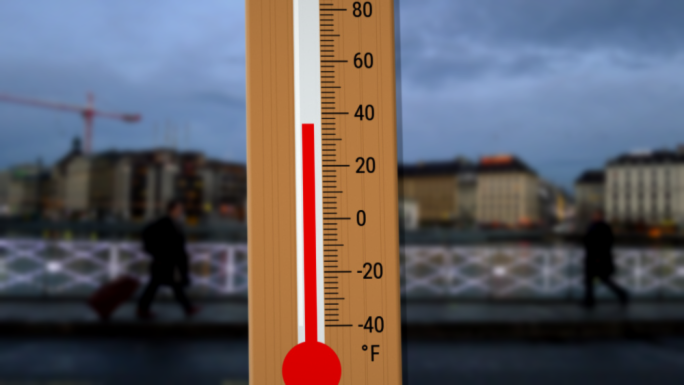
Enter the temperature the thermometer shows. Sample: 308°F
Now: 36°F
